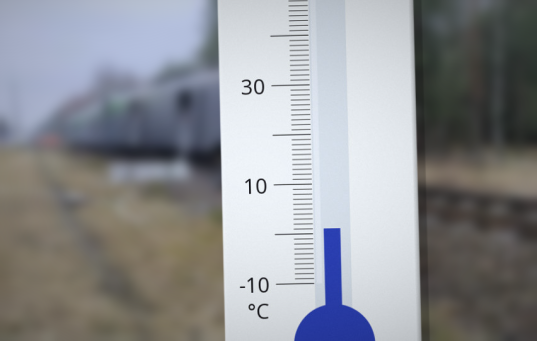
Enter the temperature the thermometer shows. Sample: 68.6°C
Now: 1°C
